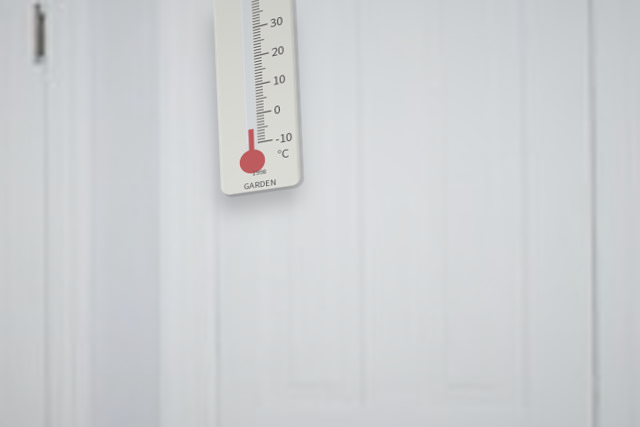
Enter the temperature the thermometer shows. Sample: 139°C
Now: -5°C
